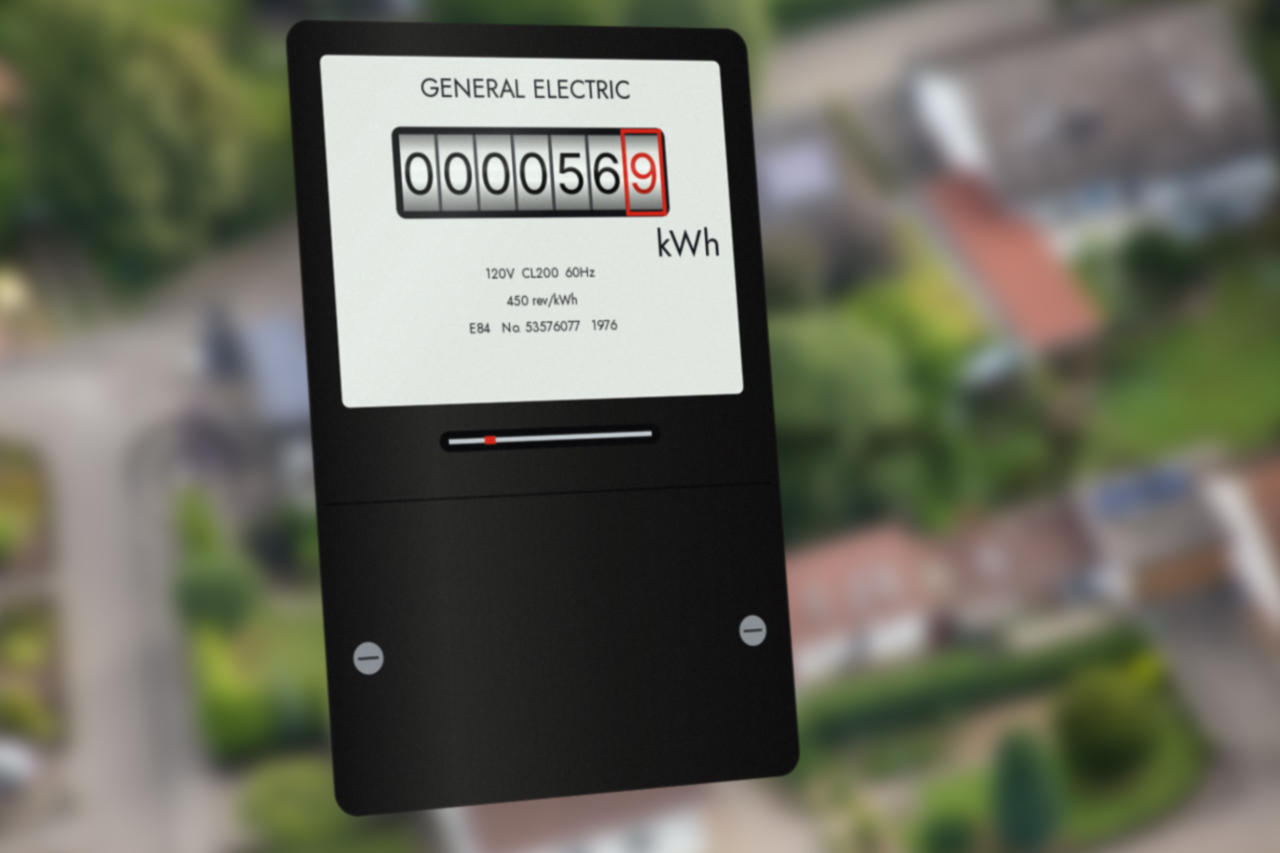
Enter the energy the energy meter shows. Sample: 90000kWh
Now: 56.9kWh
